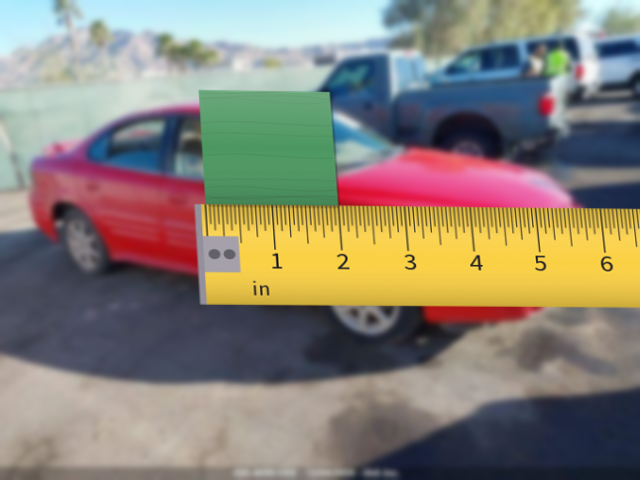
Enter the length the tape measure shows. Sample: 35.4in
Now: 2in
